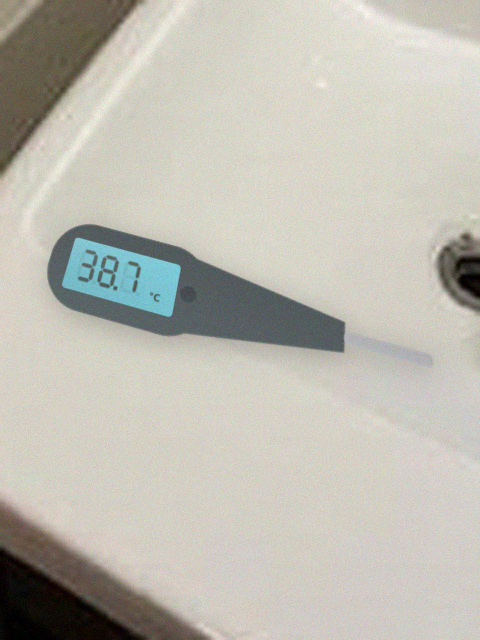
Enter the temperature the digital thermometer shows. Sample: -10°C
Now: 38.7°C
